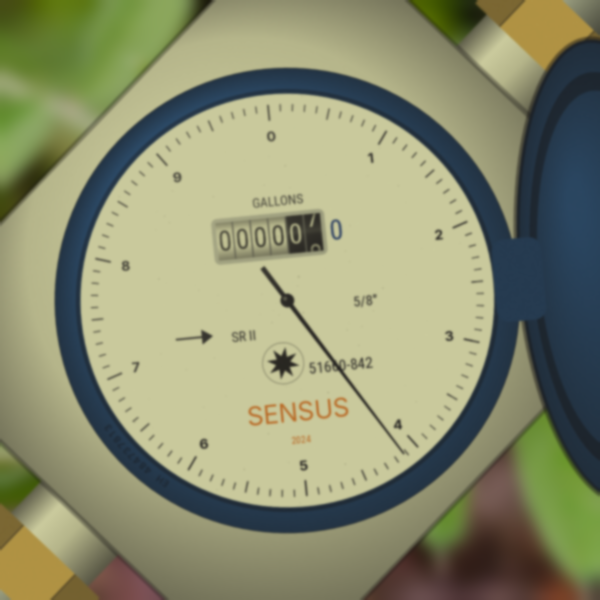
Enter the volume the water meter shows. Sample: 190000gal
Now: 74.1gal
